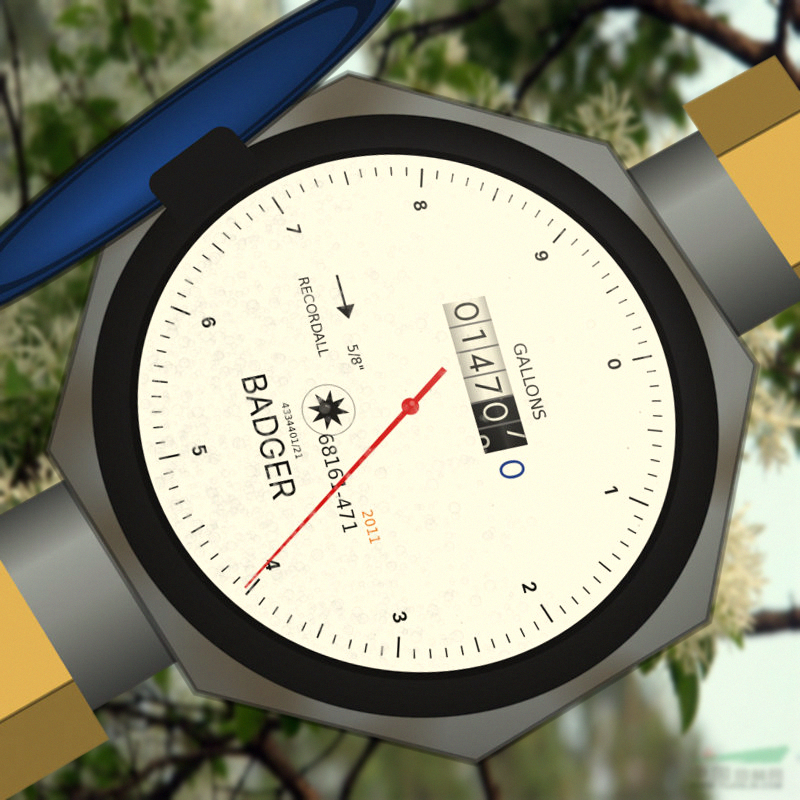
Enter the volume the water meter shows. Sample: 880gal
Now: 147074.0gal
